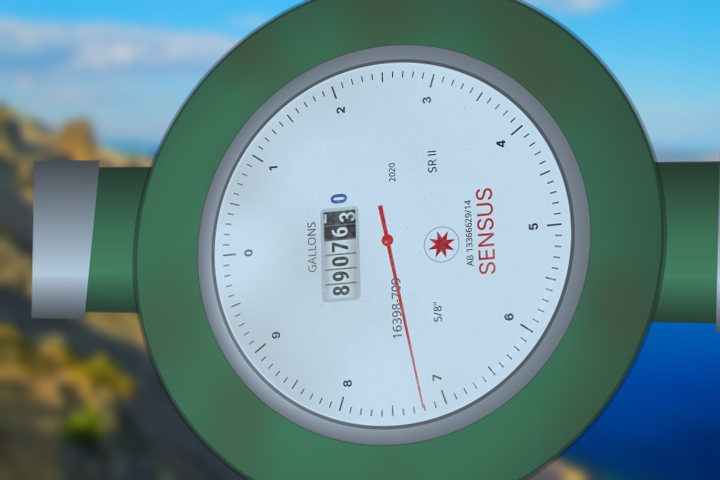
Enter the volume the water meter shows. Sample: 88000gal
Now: 8907627.2gal
